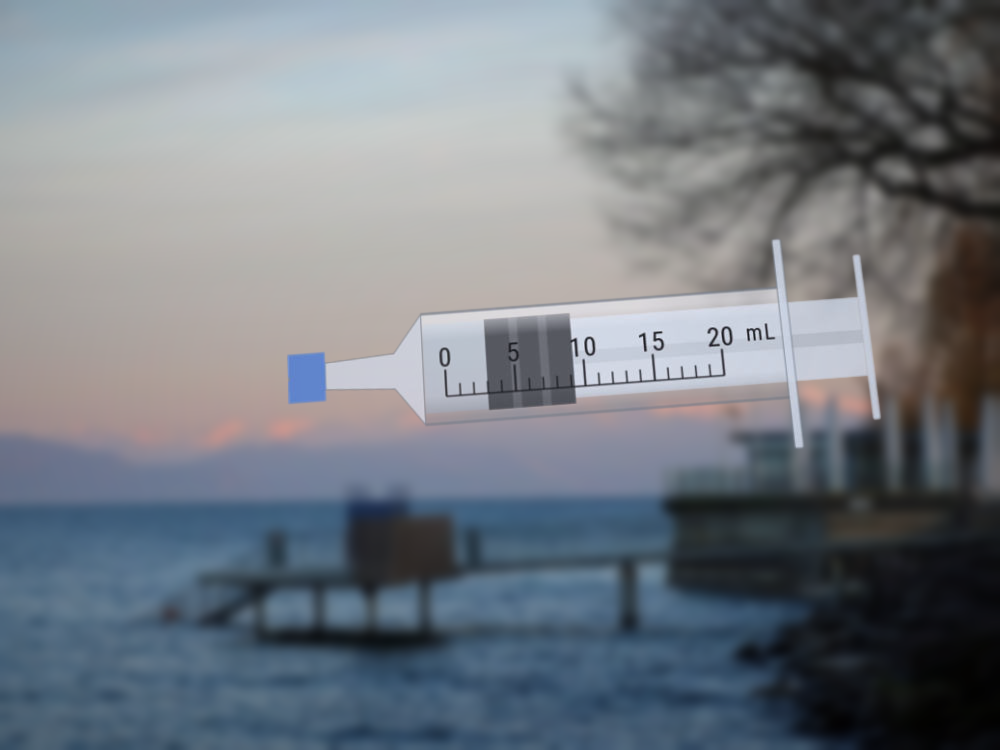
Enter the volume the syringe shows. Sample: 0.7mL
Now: 3mL
